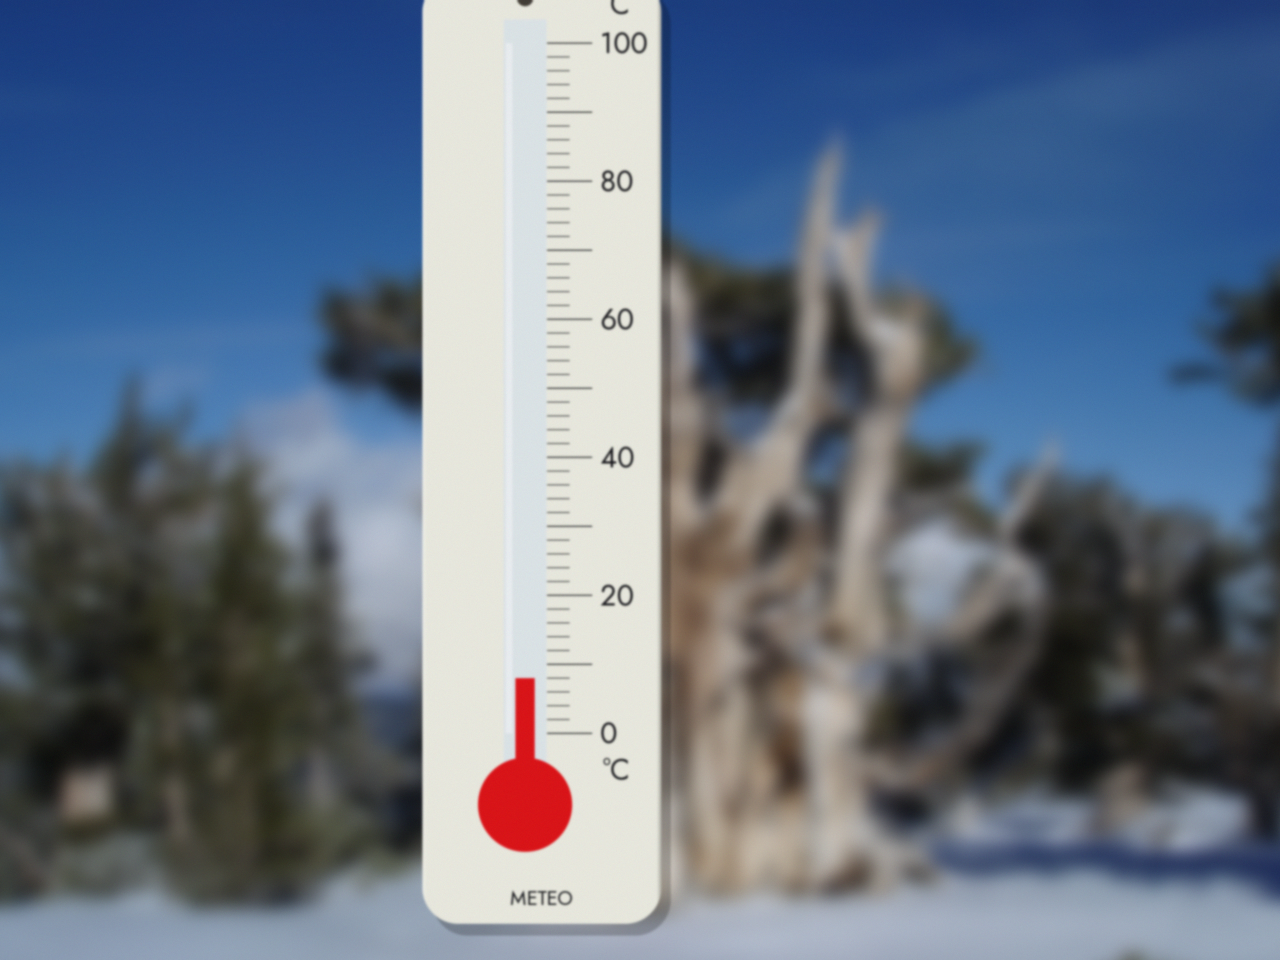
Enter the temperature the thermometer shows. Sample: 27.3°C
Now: 8°C
